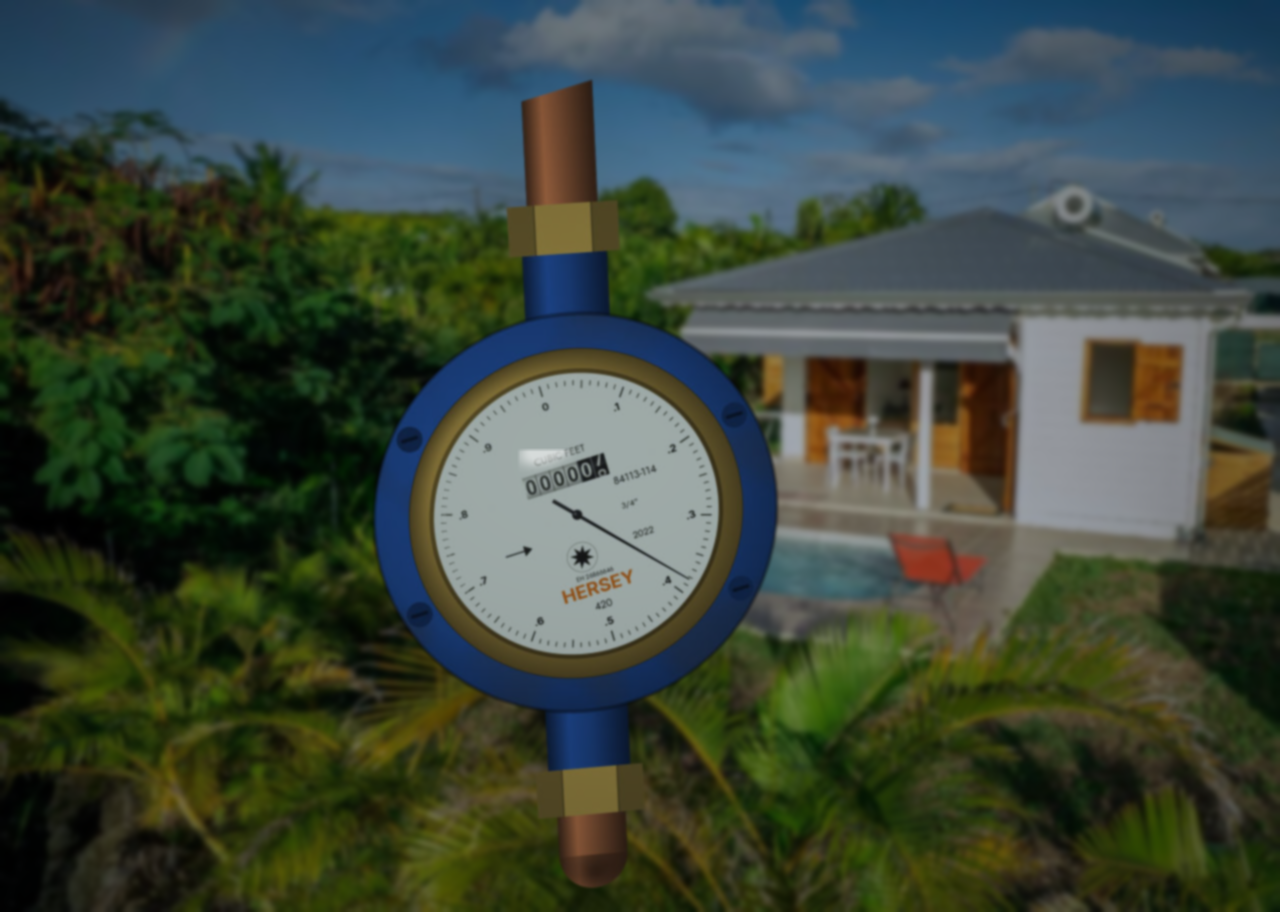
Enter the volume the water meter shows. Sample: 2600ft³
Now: 7.38ft³
